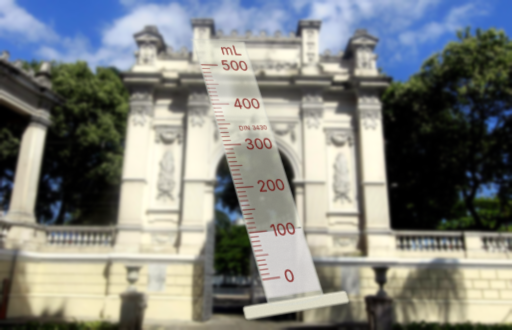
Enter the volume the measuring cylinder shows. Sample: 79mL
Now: 100mL
